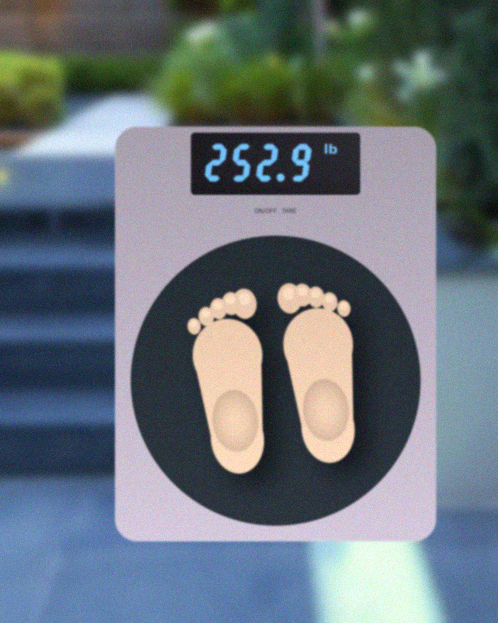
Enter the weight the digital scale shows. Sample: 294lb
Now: 252.9lb
